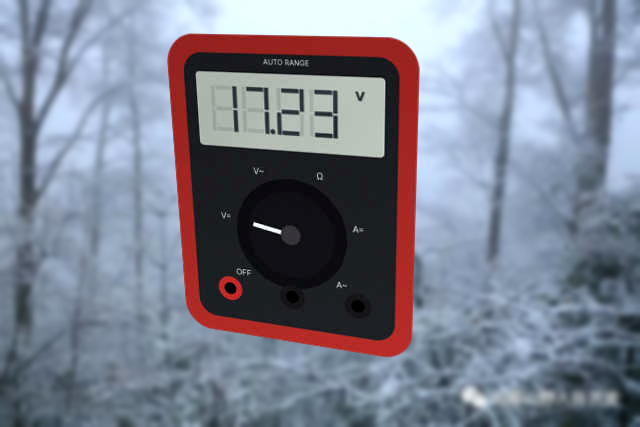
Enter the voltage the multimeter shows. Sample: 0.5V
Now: 17.23V
